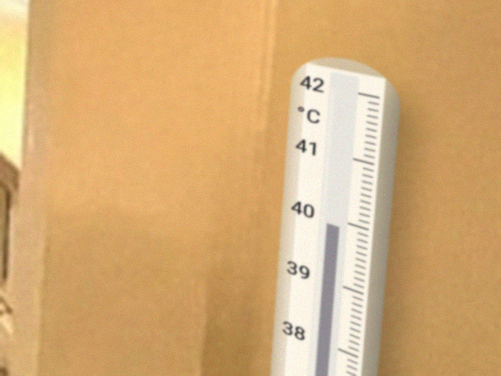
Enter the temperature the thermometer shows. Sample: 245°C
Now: 39.9°C
